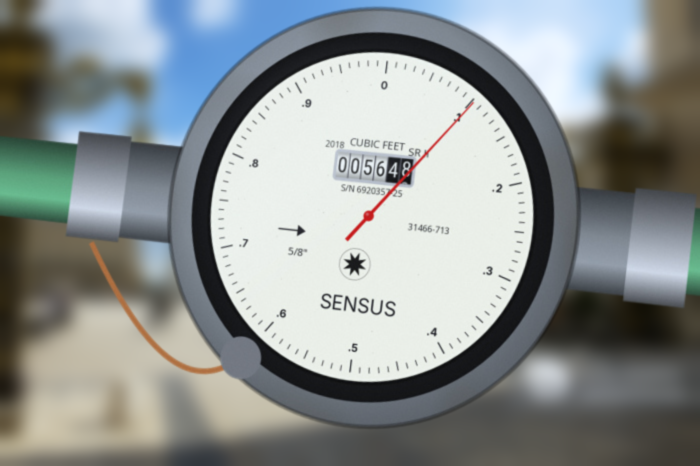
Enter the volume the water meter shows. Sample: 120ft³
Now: 5648.10ft³
